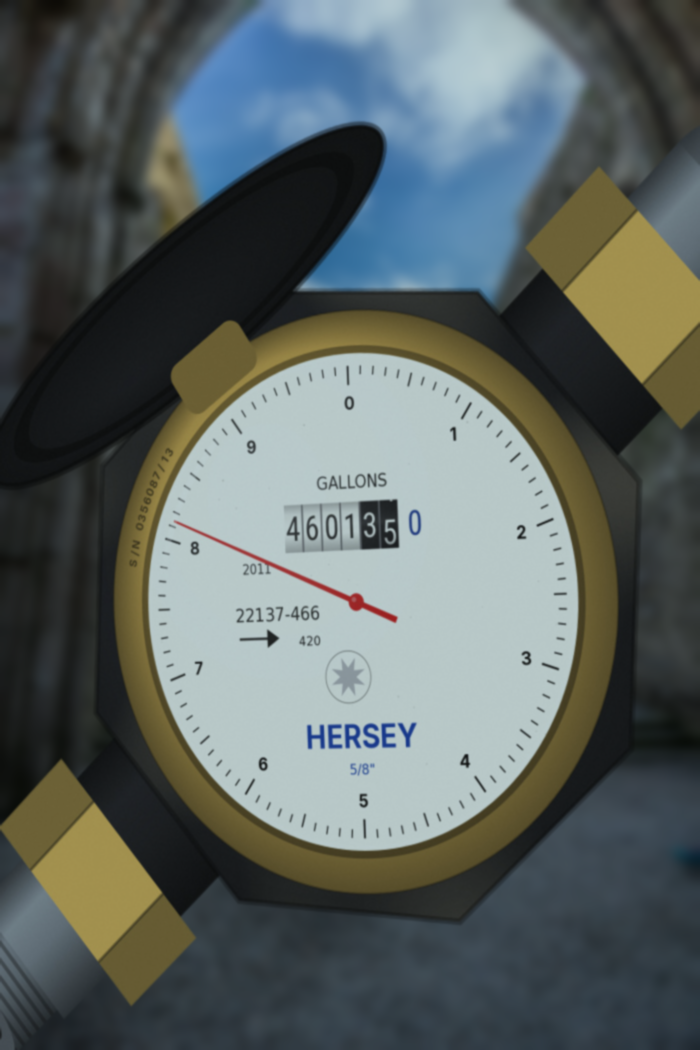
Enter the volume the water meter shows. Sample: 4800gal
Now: 4601348.1gal
